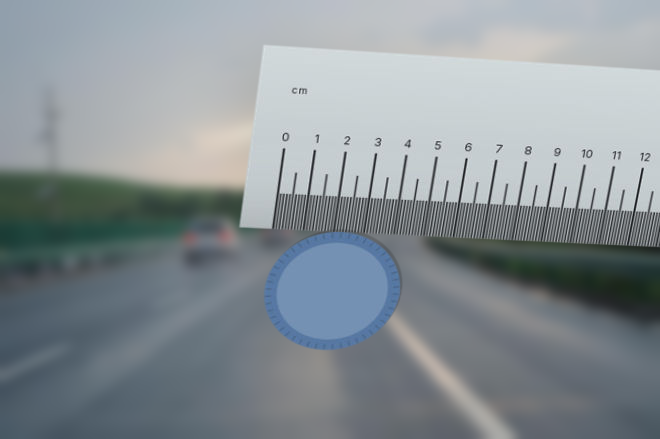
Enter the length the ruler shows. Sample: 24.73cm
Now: 4.5cm
